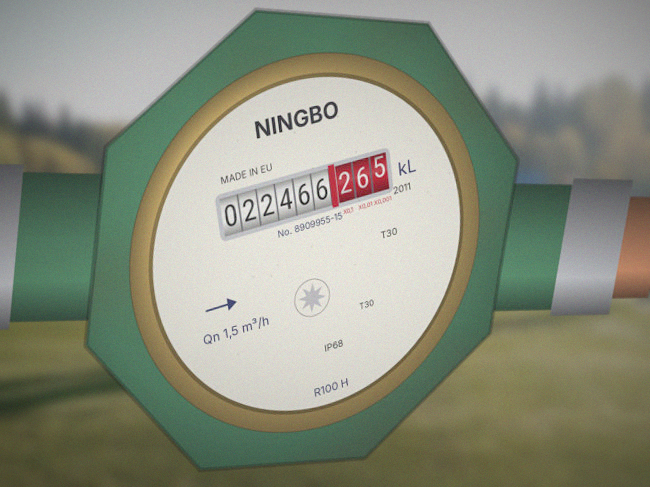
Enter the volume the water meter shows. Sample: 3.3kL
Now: 22466.265kL
